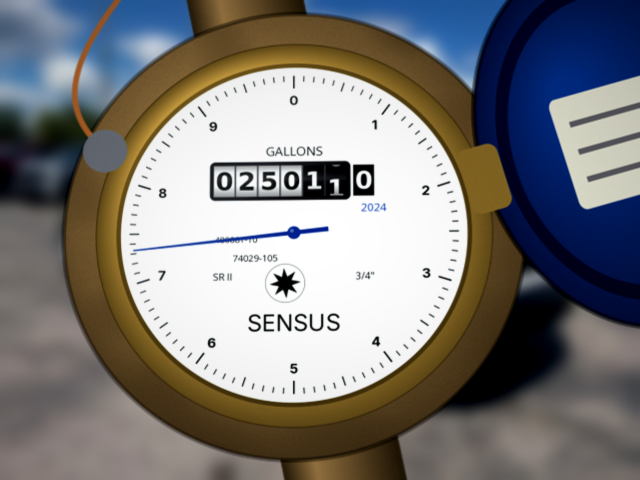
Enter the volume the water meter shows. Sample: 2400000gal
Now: 250107.3gal
